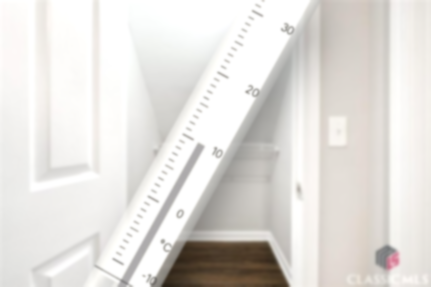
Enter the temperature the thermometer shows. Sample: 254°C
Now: 10°C
